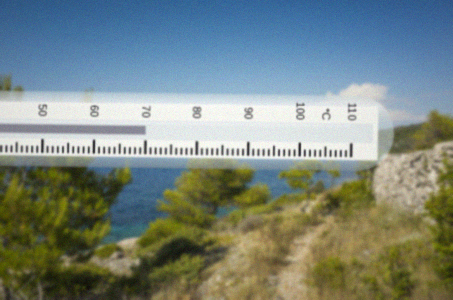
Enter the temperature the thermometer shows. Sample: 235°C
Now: 70°C
